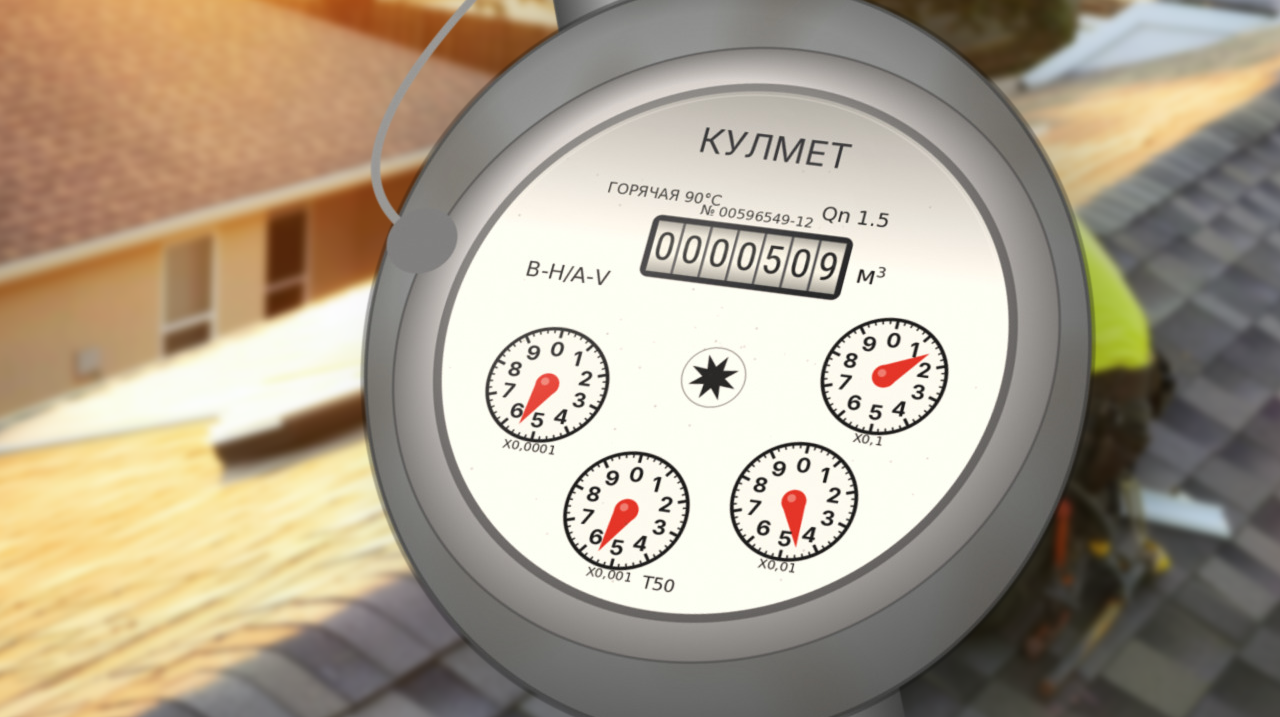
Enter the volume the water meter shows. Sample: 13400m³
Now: 509.1455m³
